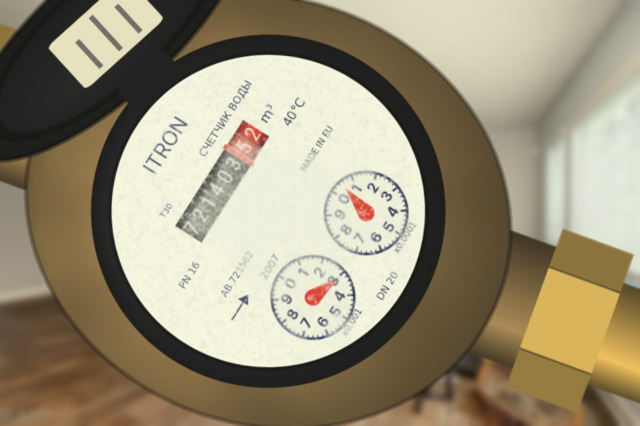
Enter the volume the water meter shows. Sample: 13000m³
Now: 721403.5230m³
